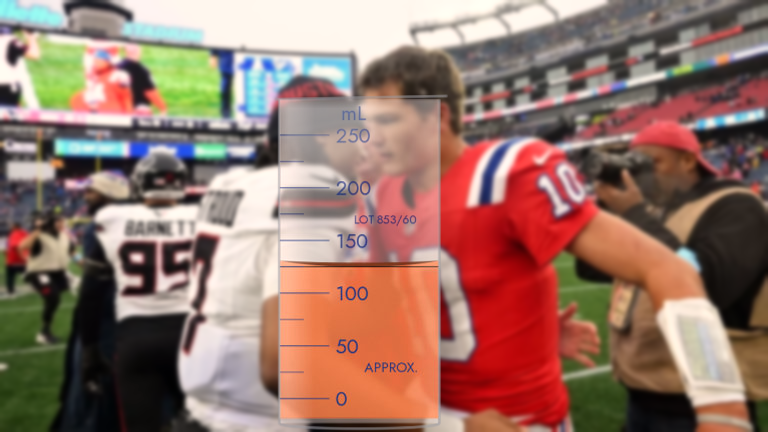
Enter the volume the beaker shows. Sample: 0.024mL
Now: 125mL
